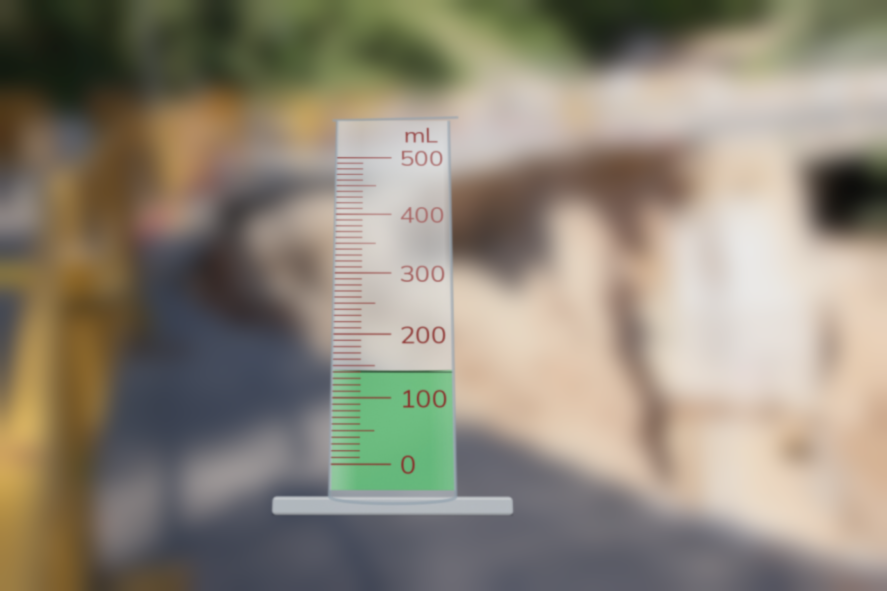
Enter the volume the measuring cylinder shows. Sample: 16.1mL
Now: 140mL
